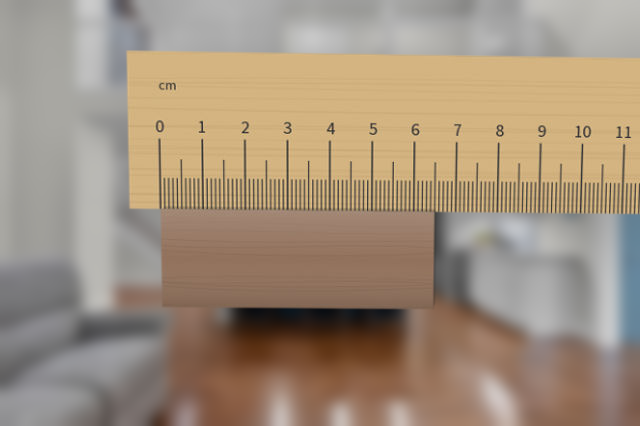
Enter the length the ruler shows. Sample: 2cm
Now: 6.5cm
